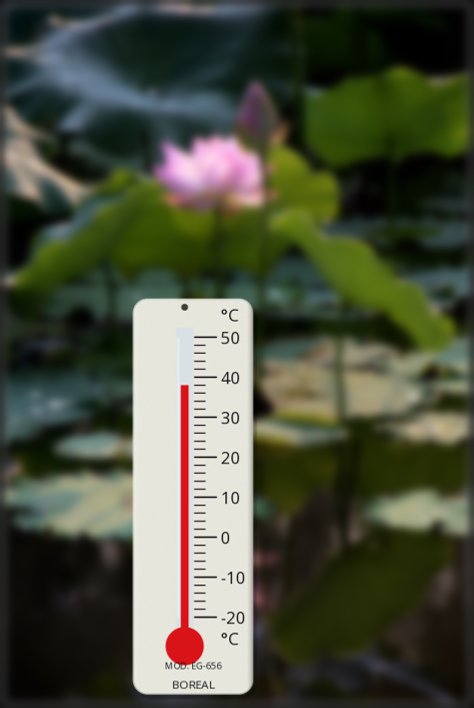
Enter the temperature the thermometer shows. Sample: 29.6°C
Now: 38°C
